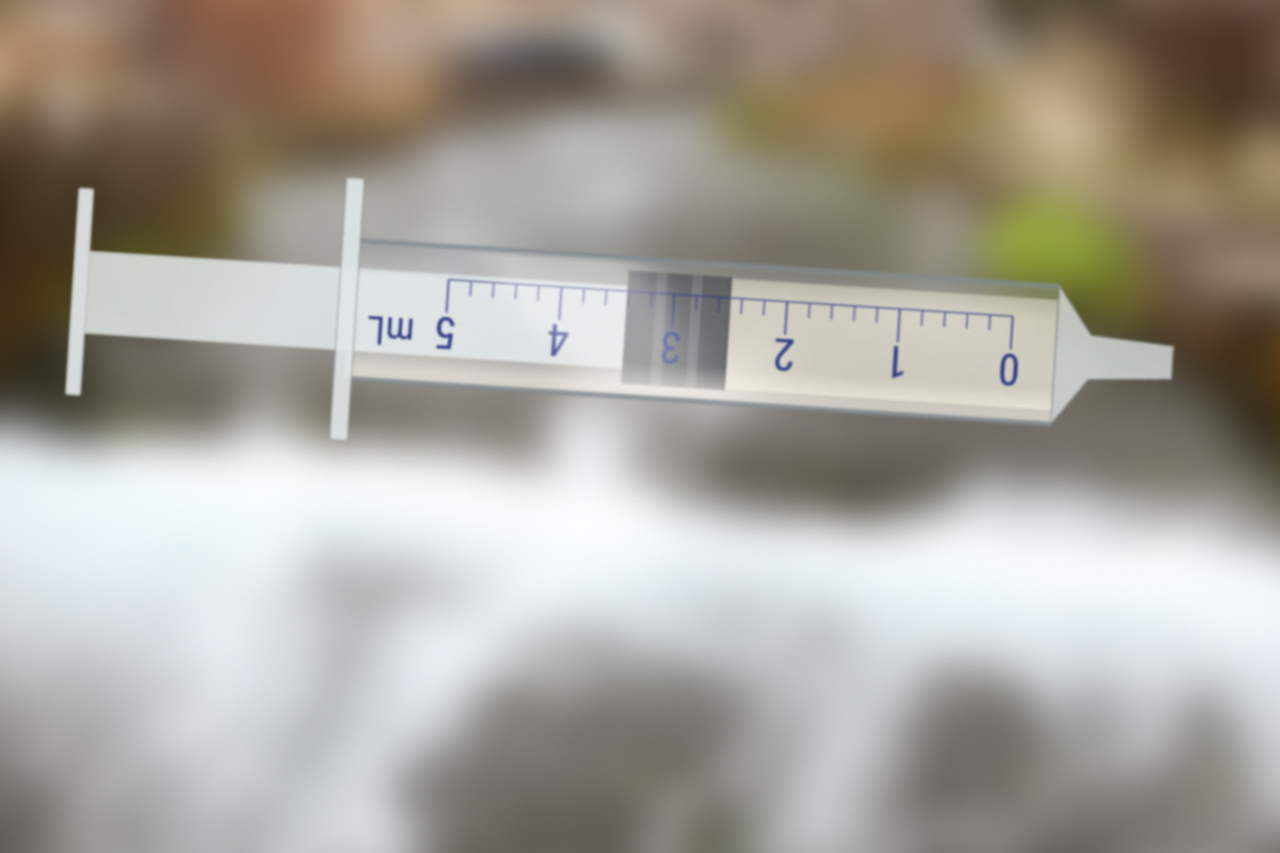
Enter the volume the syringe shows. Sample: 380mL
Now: 2.5mL
